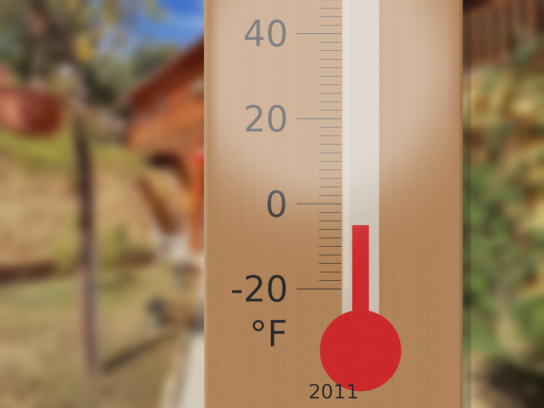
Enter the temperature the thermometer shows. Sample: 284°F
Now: -5°F
